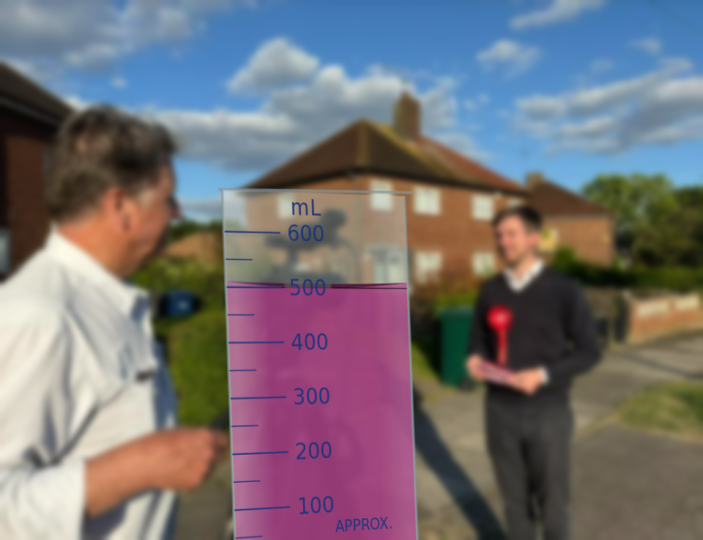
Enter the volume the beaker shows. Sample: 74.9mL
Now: 500mL
